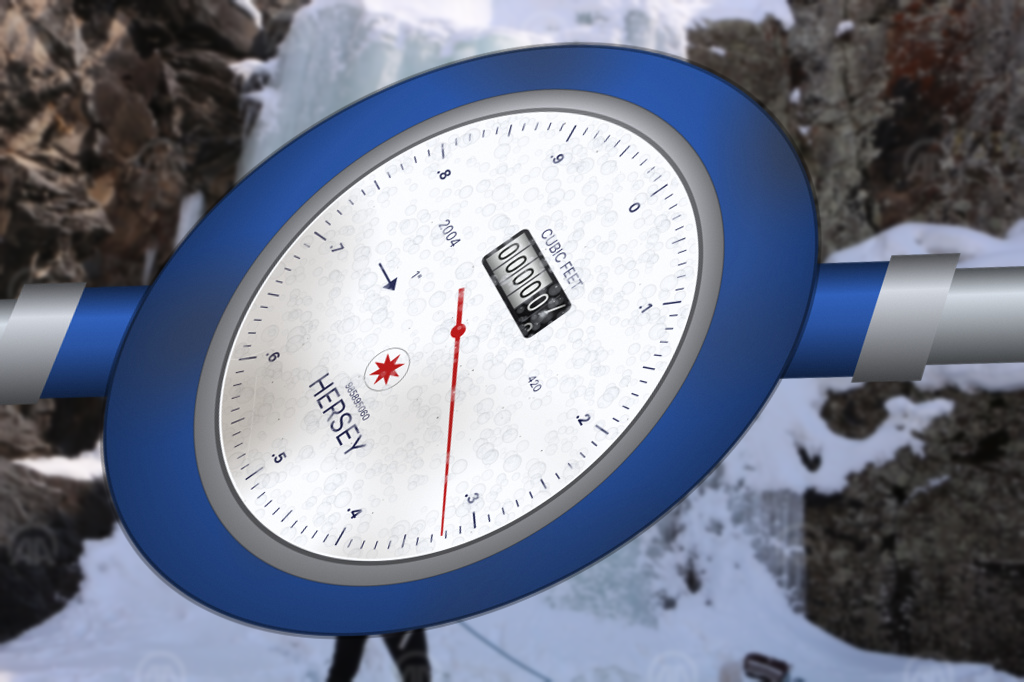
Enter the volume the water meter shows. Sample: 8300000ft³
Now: 7.32ft³
